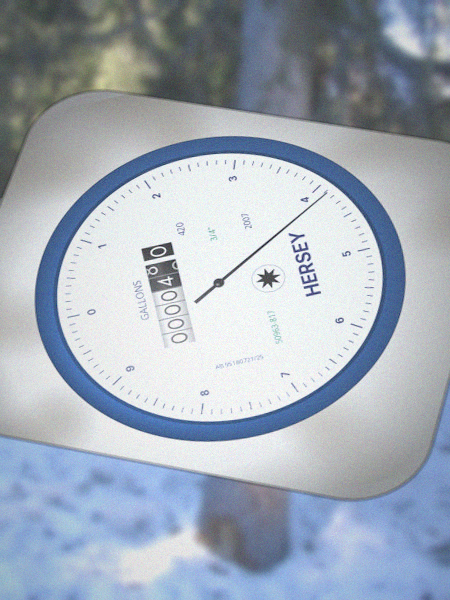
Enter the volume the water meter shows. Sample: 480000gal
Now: 484.1gal
